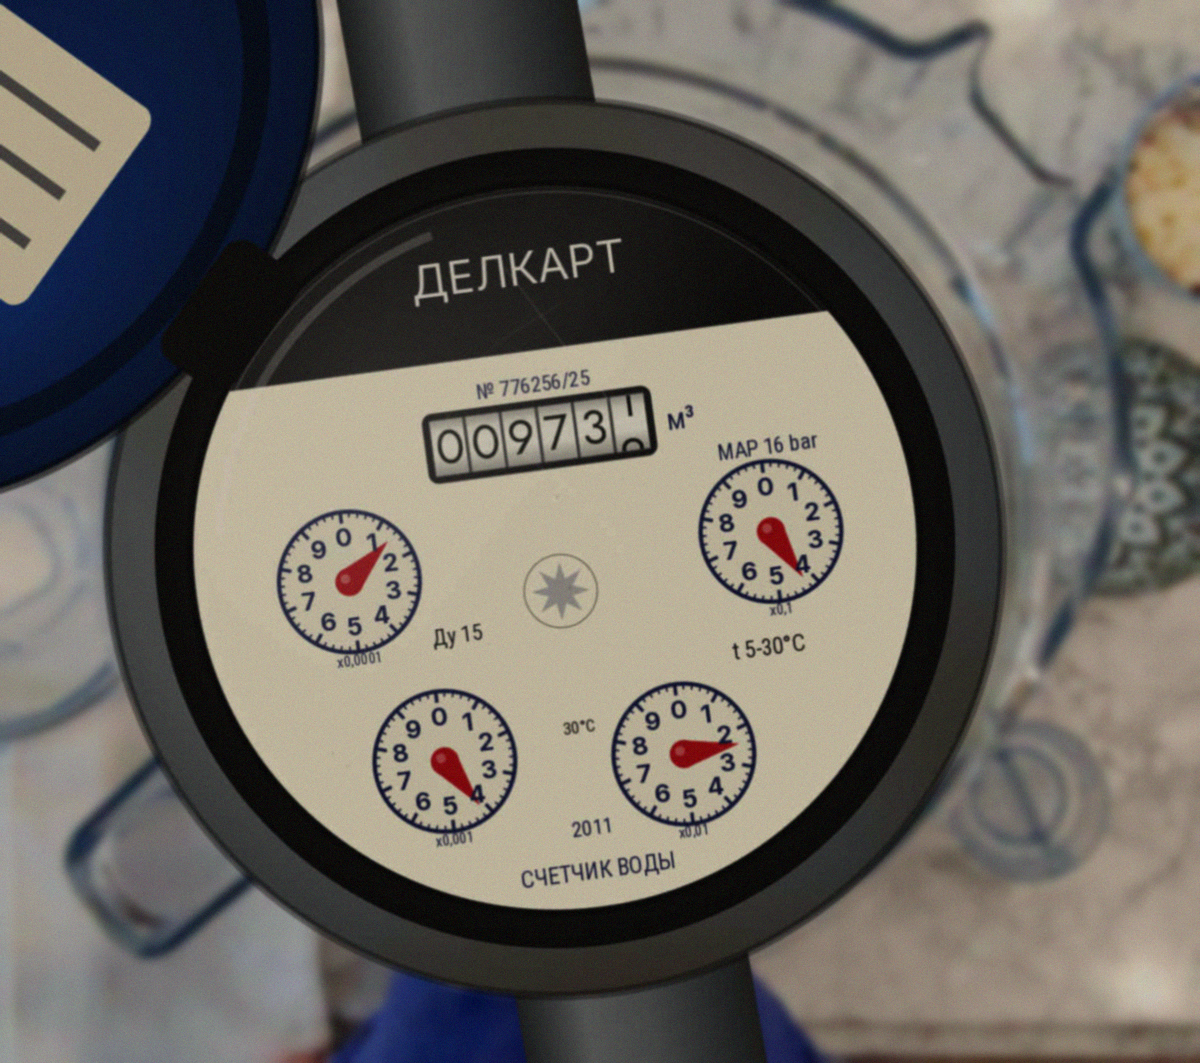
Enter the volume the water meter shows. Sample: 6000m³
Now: 9731.4241m³
